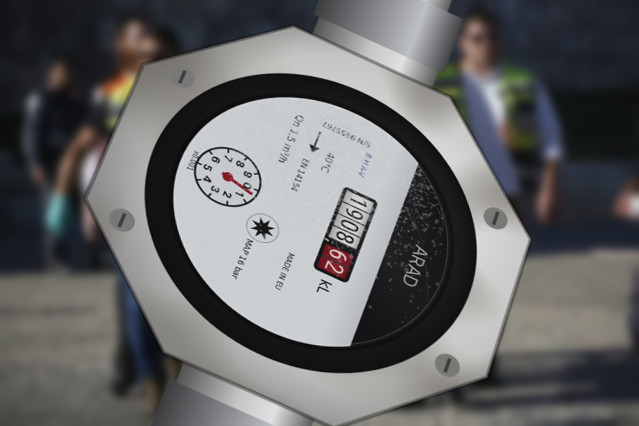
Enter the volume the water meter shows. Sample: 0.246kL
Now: 1908.620kL
